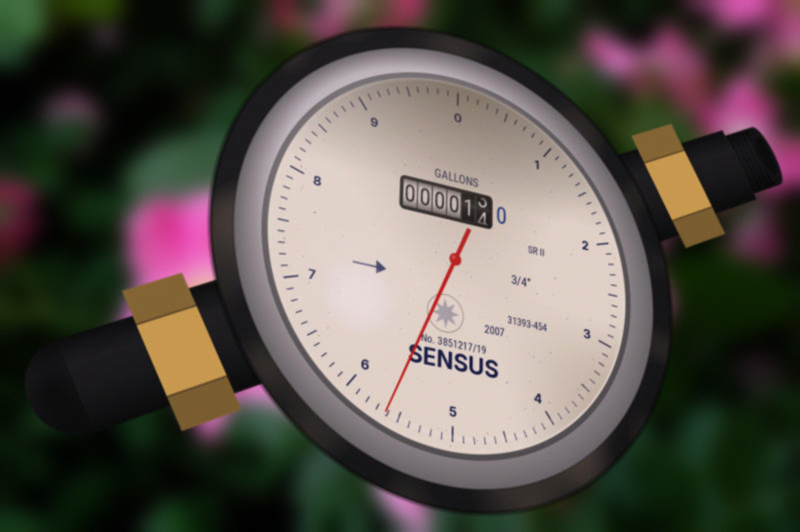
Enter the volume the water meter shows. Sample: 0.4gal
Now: 135.6gal
